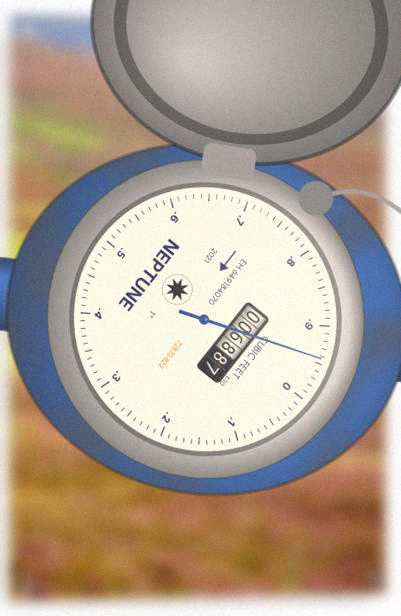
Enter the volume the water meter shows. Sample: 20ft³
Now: 6886.94ft³
